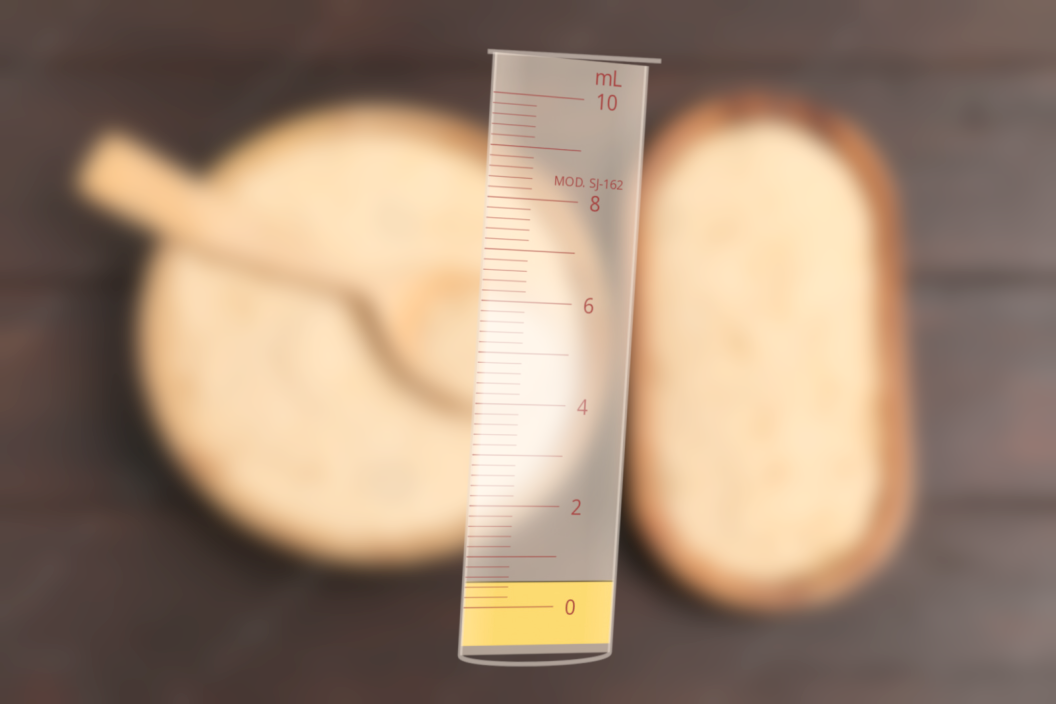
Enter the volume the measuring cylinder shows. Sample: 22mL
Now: 0.5mL
